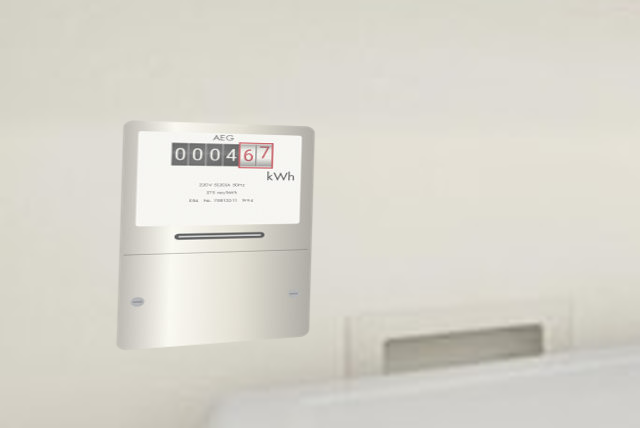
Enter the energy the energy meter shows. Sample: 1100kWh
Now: 4.67kWh
